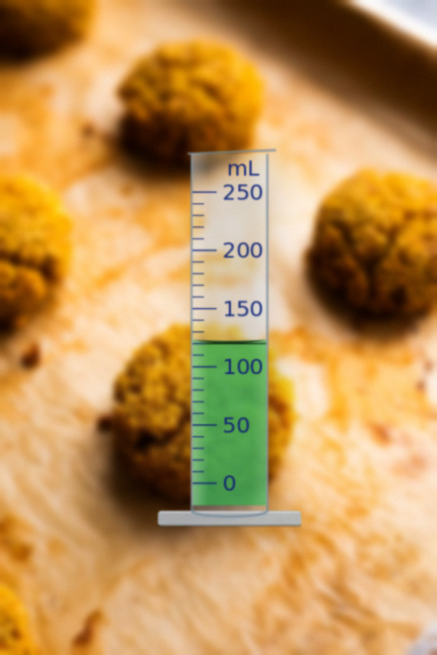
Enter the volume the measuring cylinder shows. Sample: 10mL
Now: 120mL
